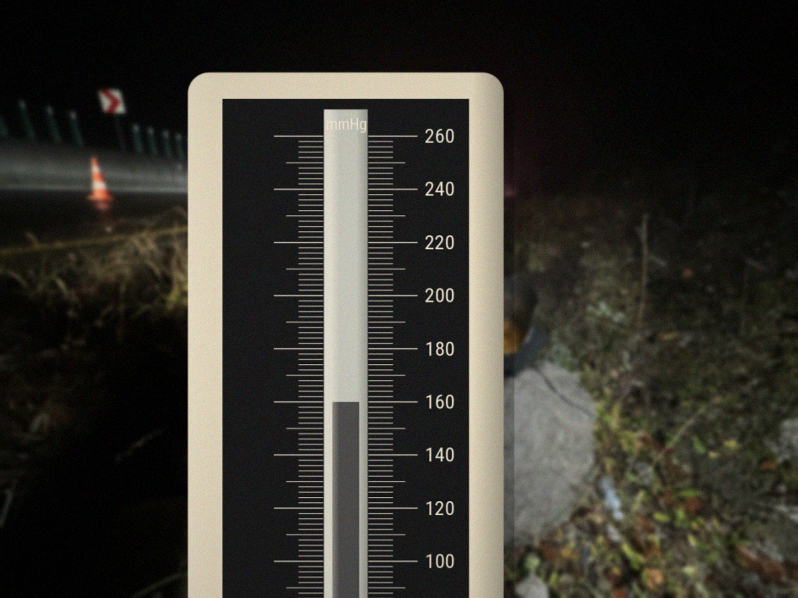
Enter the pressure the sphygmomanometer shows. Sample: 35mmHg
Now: 160mmHg
